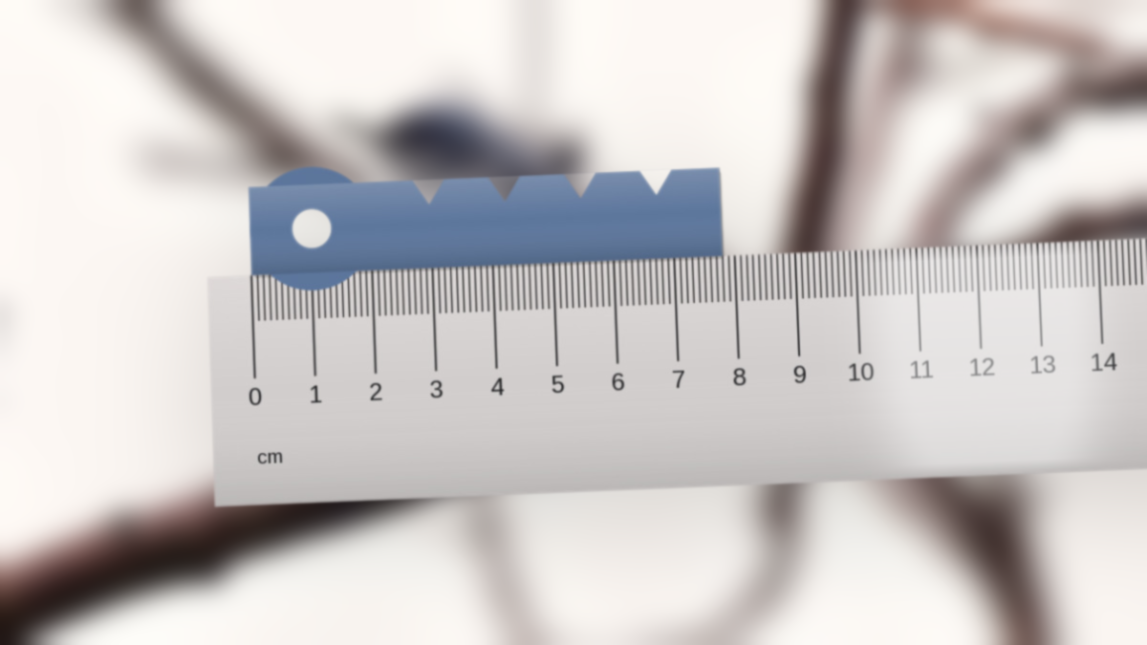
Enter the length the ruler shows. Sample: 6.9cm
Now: 7.8cm
